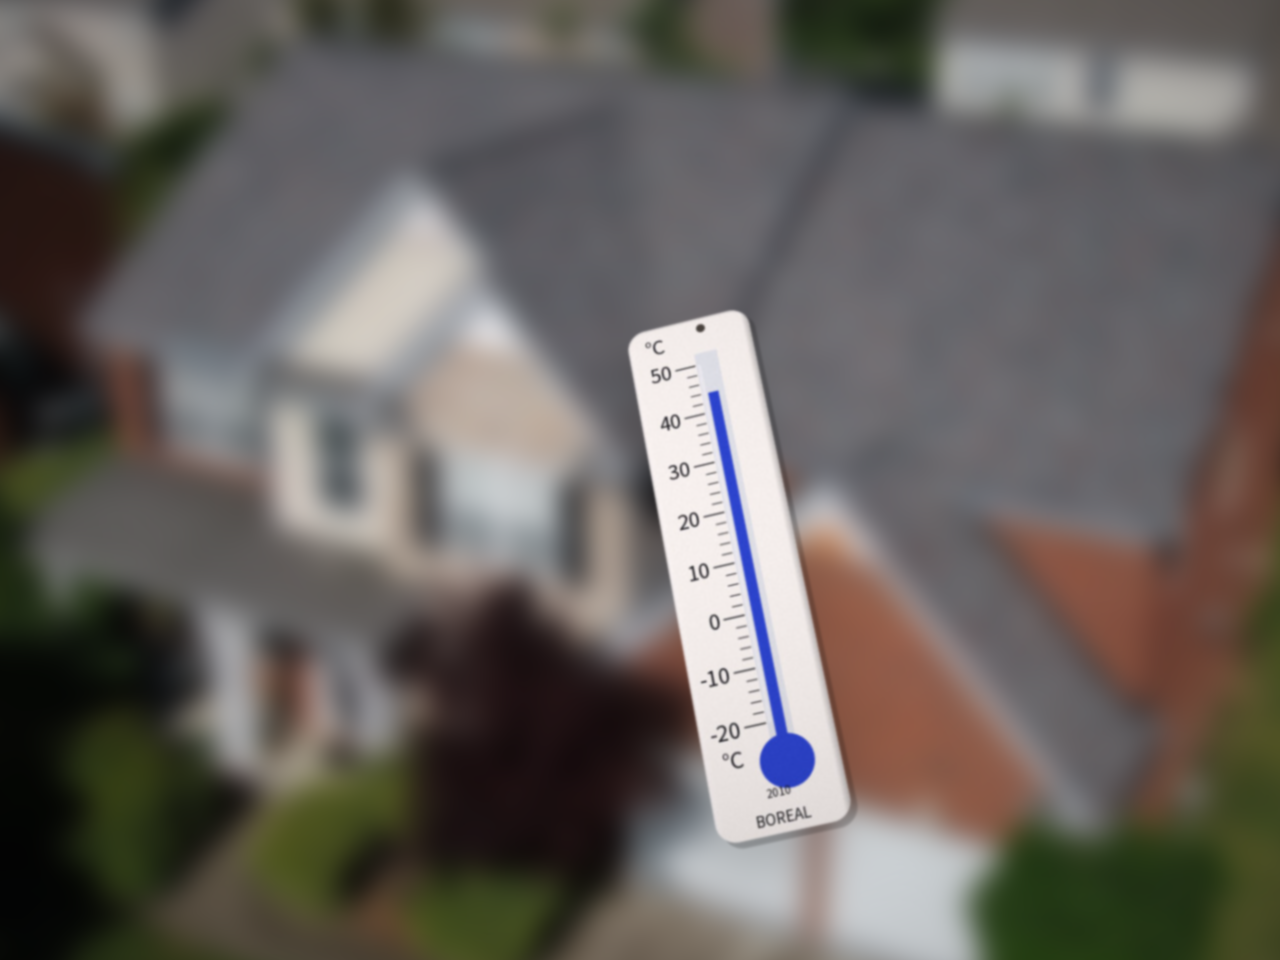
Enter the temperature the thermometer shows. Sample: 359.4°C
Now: 44°C
